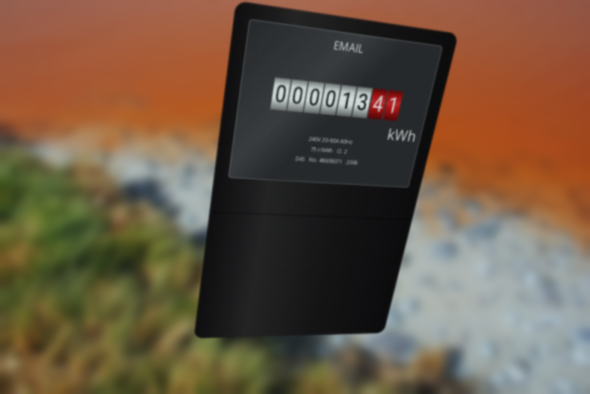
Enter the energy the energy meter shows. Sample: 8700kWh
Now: 13.41kWh
